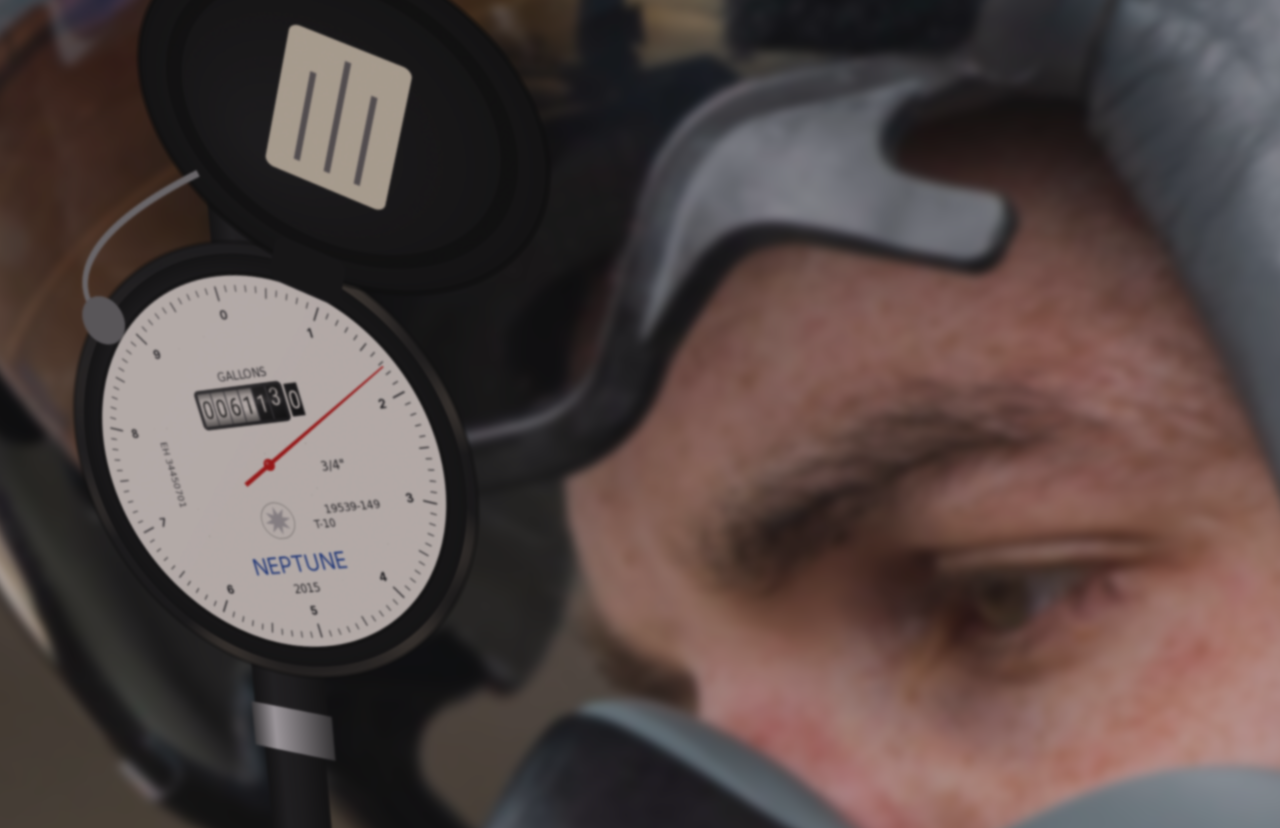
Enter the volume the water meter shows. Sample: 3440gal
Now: 61131.7gal
